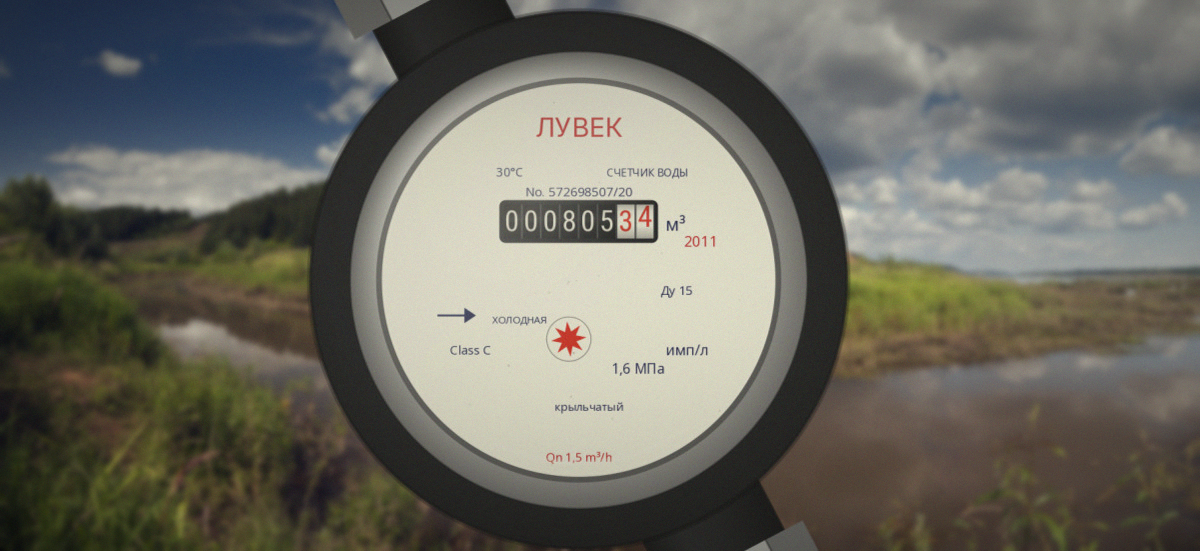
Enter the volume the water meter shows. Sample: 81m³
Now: 805.34m³
